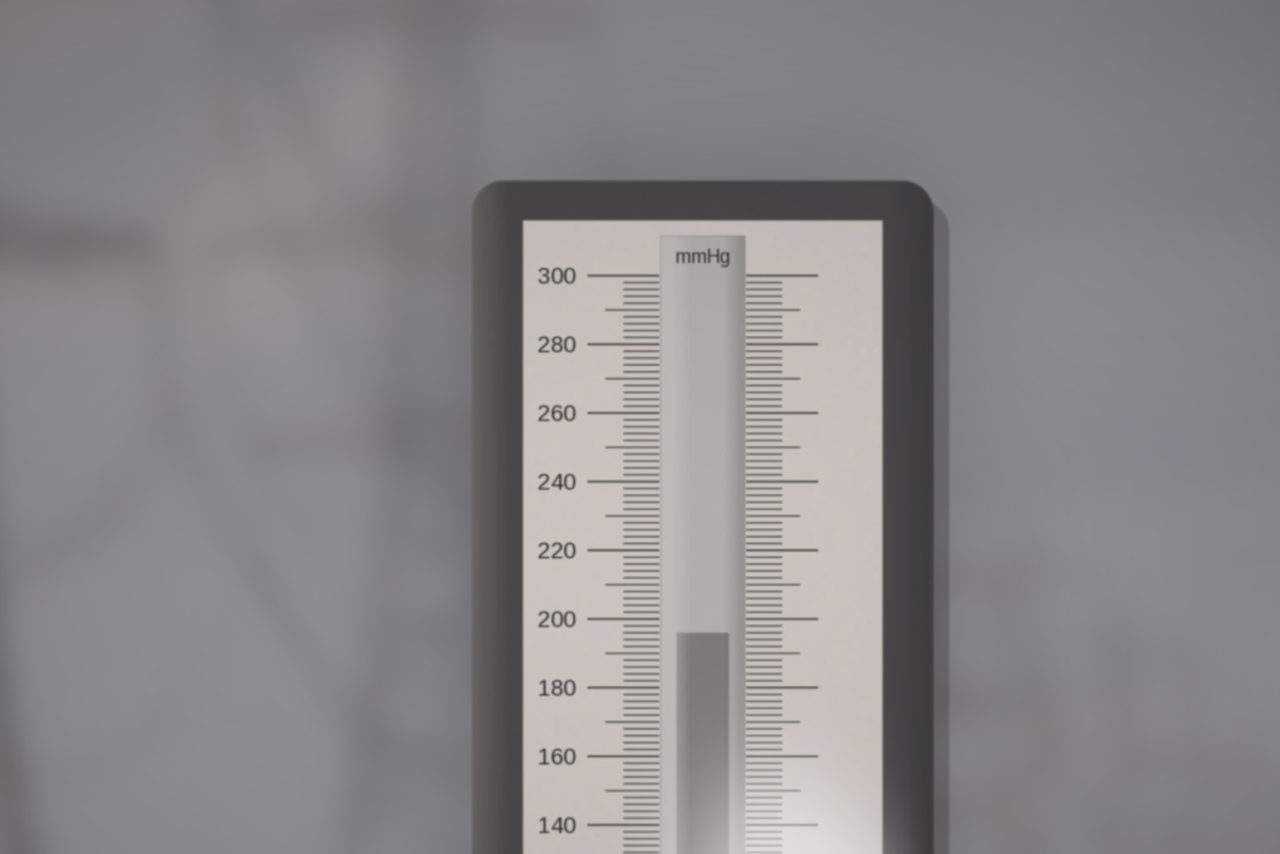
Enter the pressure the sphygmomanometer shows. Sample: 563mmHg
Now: 196mmHg
